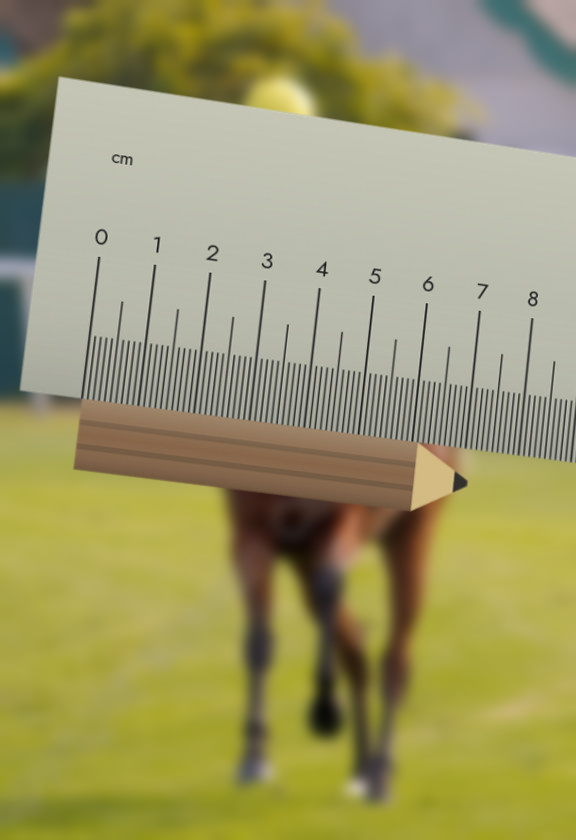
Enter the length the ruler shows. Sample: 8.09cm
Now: 7.1cm
